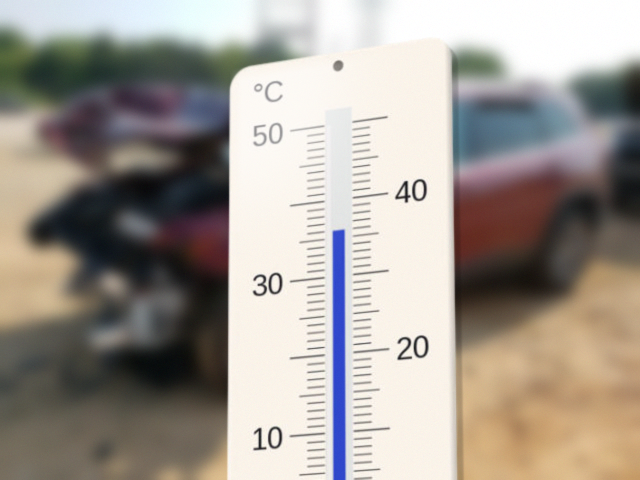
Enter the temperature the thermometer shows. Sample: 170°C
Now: 36°C
